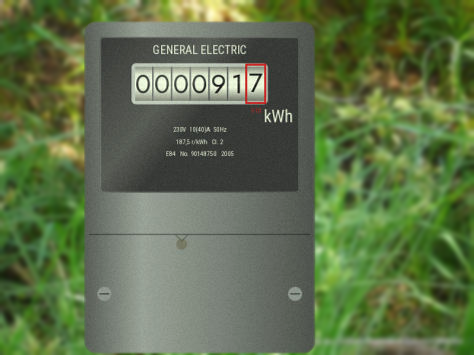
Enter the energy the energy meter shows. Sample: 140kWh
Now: 91.7kWh
